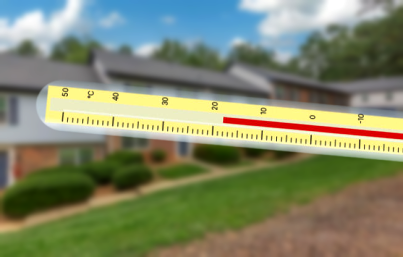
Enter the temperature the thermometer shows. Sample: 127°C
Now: 18°C
